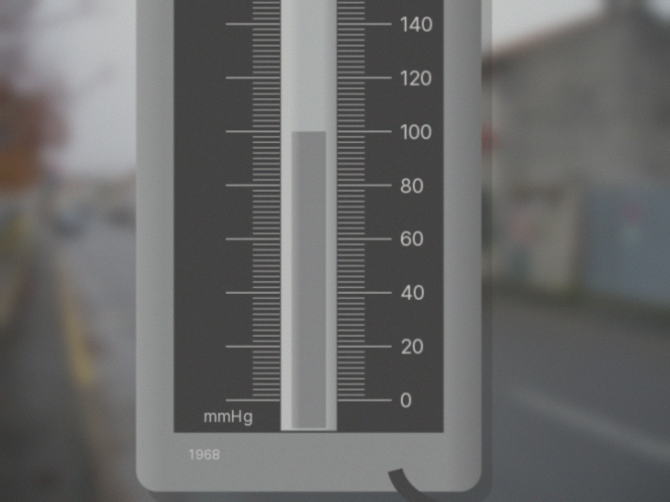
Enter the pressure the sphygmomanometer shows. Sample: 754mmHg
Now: 100mmHg
